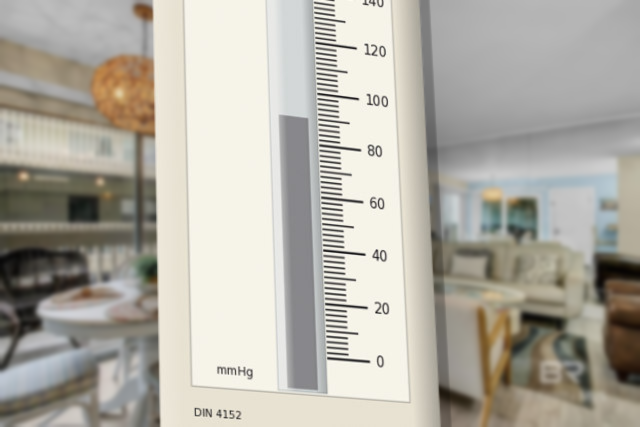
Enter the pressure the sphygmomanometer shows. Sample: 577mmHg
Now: 90mmHg
